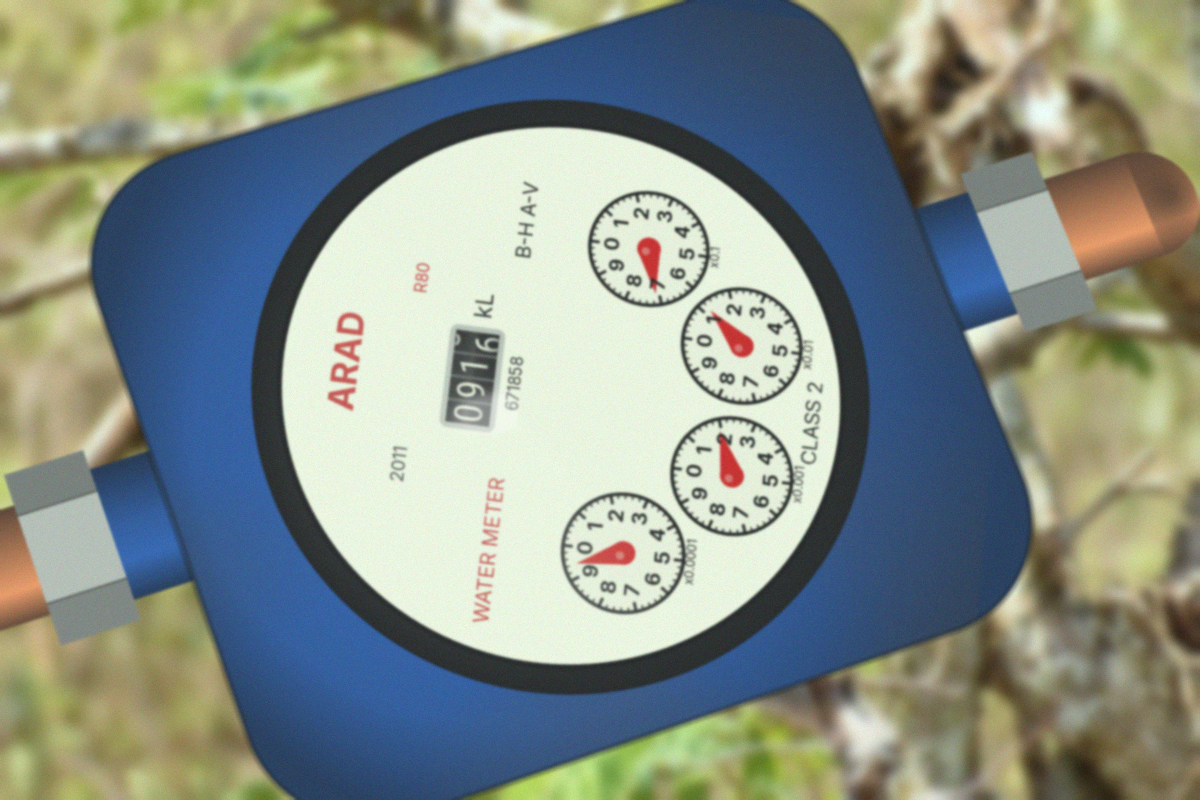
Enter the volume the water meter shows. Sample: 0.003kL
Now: 915.7119kL
